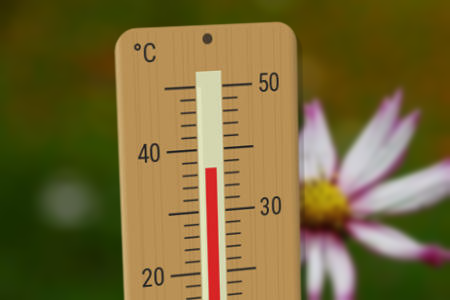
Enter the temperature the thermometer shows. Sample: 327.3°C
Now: 37°C
